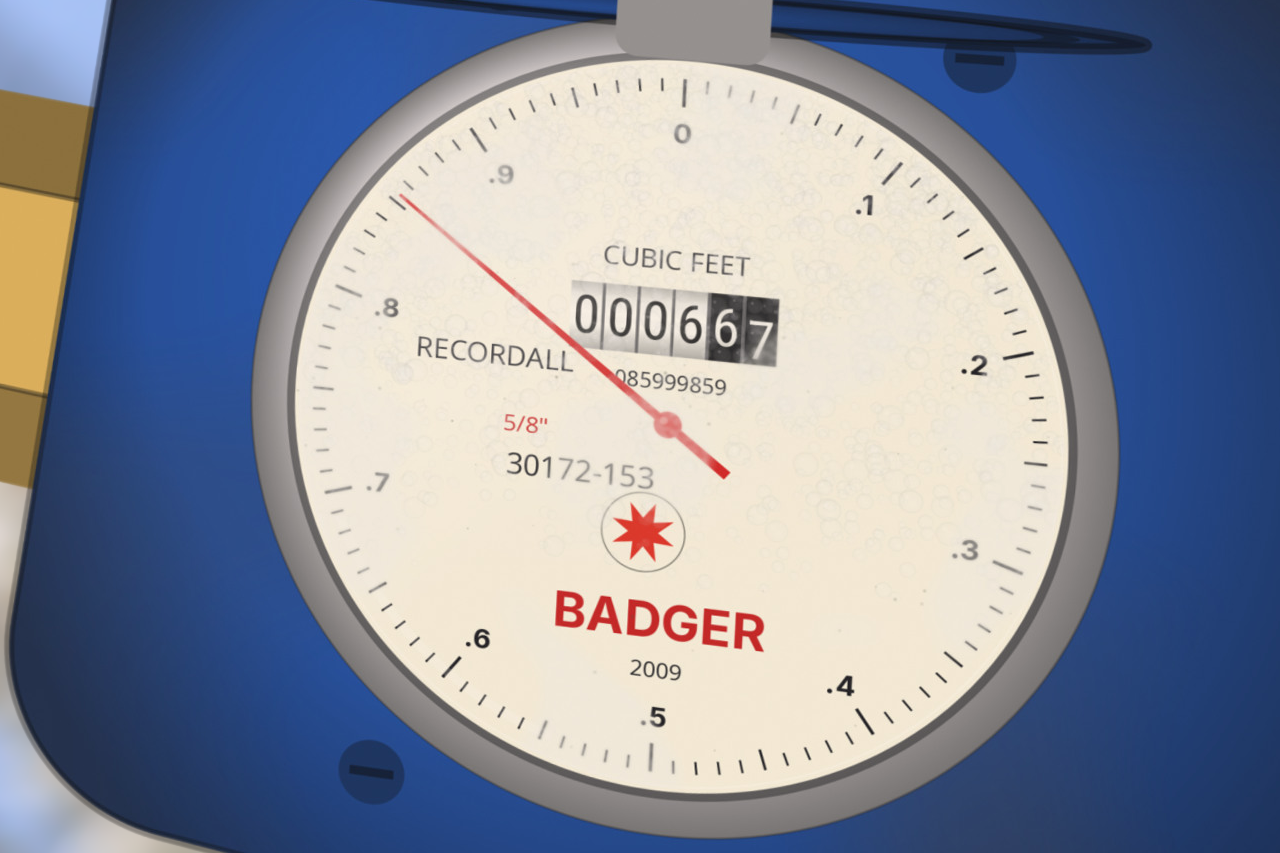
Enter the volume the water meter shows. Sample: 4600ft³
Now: 666.85ft³
